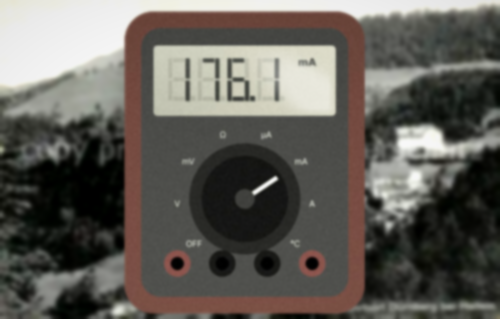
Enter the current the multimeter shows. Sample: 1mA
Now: 176.1mA
